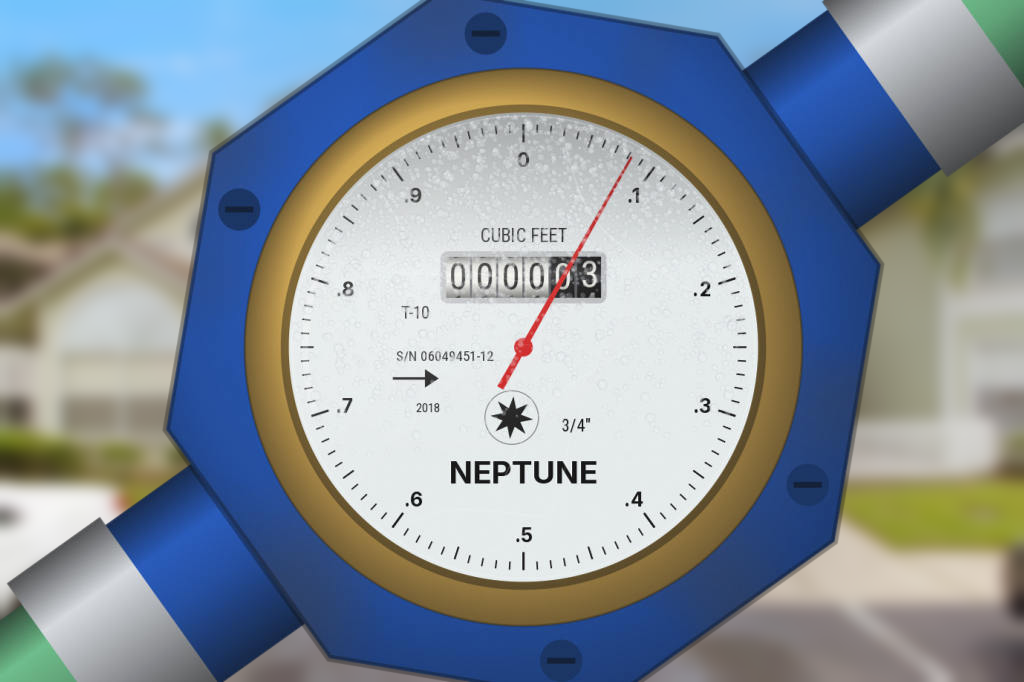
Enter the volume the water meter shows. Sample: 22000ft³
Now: 3.08ft³
